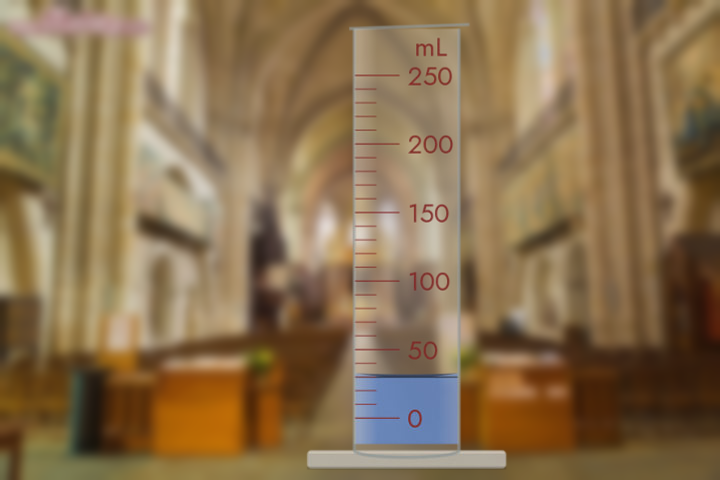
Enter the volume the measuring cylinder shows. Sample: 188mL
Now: 30mL
